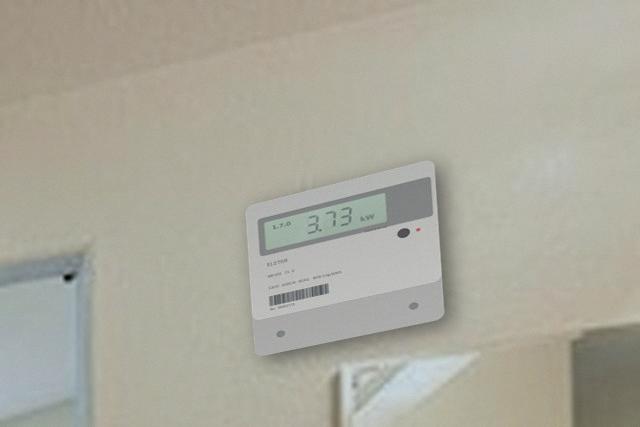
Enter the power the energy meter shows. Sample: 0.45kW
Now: 3.73kW
